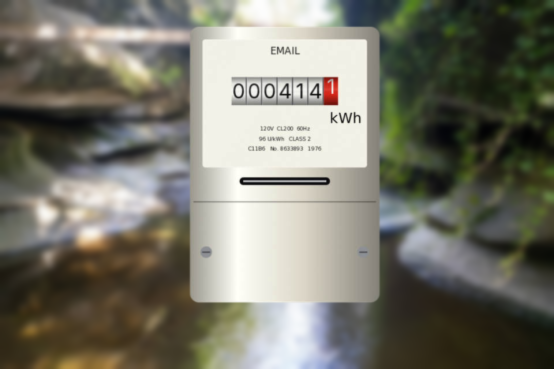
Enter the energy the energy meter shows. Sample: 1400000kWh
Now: 414.1kWh
